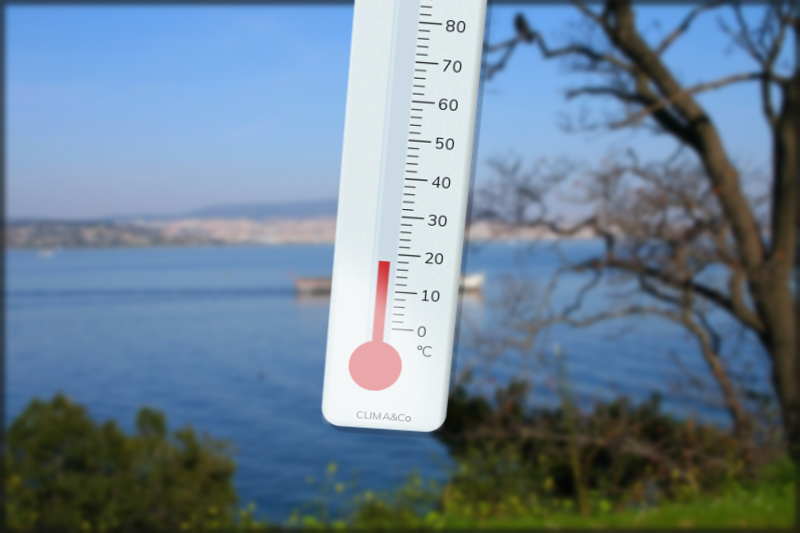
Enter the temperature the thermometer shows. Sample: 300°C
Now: 18°C
